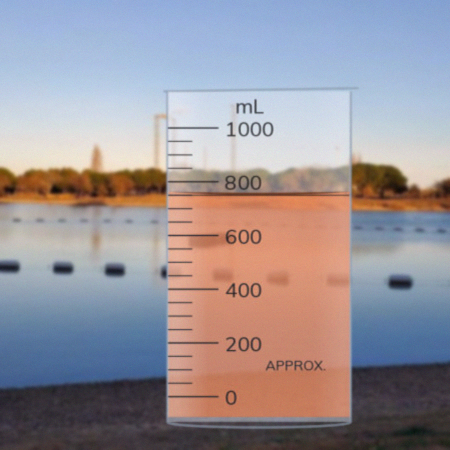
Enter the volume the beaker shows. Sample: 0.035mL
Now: 750mL
